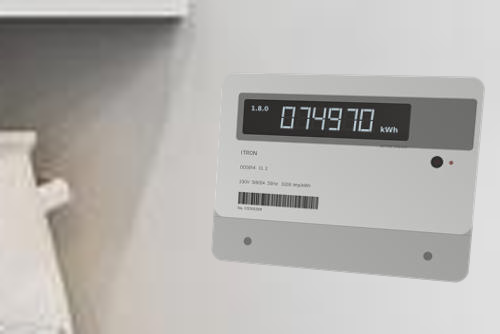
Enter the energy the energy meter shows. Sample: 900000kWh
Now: 74970kWh
